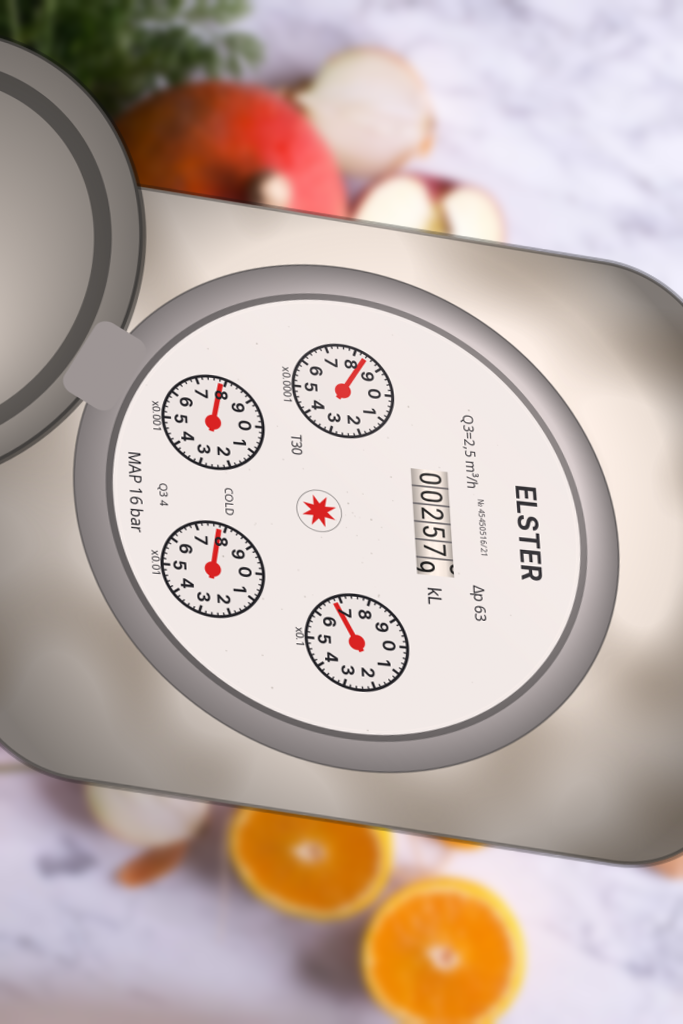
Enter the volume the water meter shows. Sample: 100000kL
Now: 2578.6778kL
